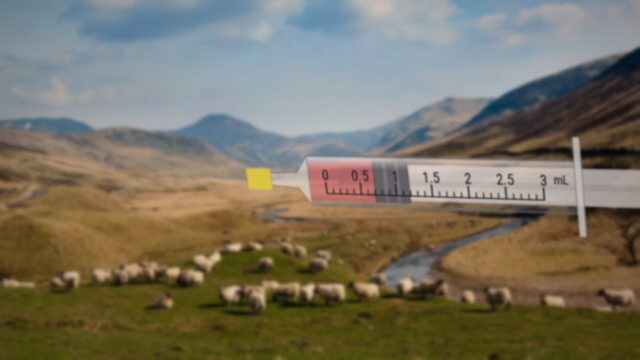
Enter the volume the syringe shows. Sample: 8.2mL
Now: 0.7mL
